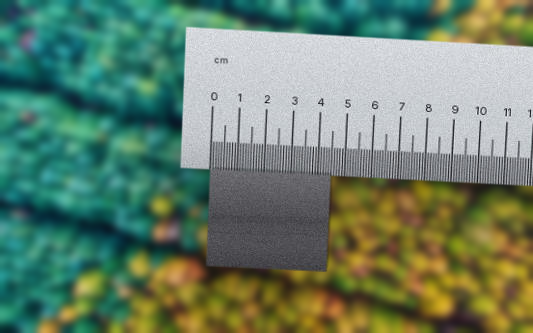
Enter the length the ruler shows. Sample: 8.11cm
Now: 4.5cm
